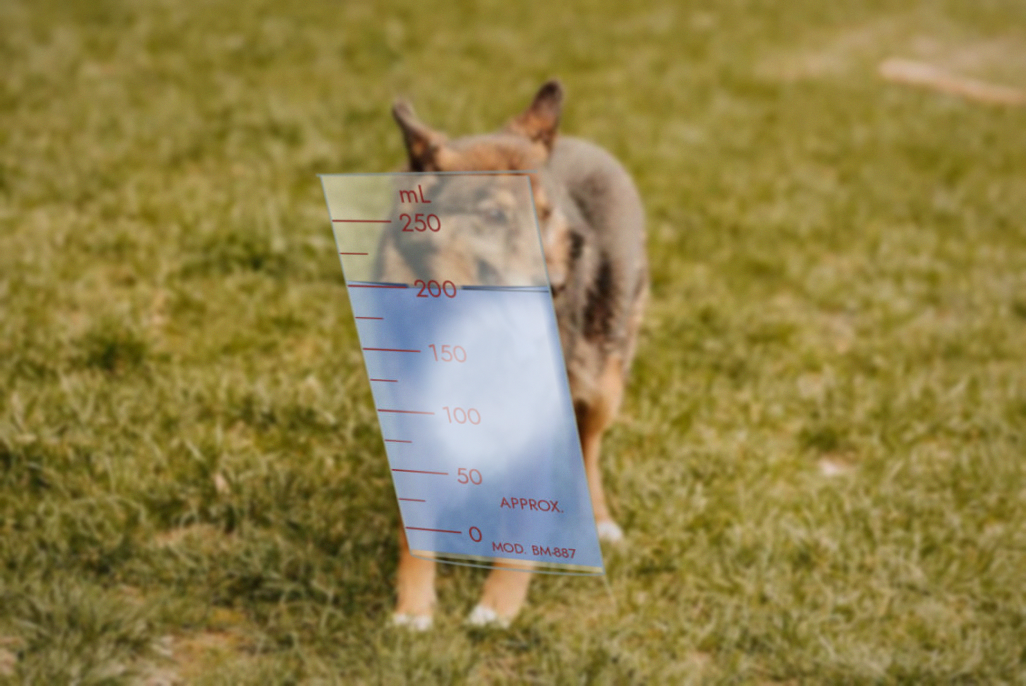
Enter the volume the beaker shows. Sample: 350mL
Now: 200mL
